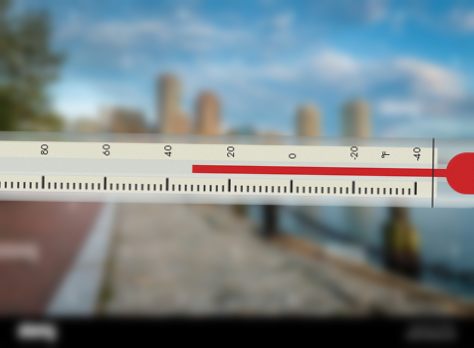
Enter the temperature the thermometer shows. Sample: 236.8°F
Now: 32°F
